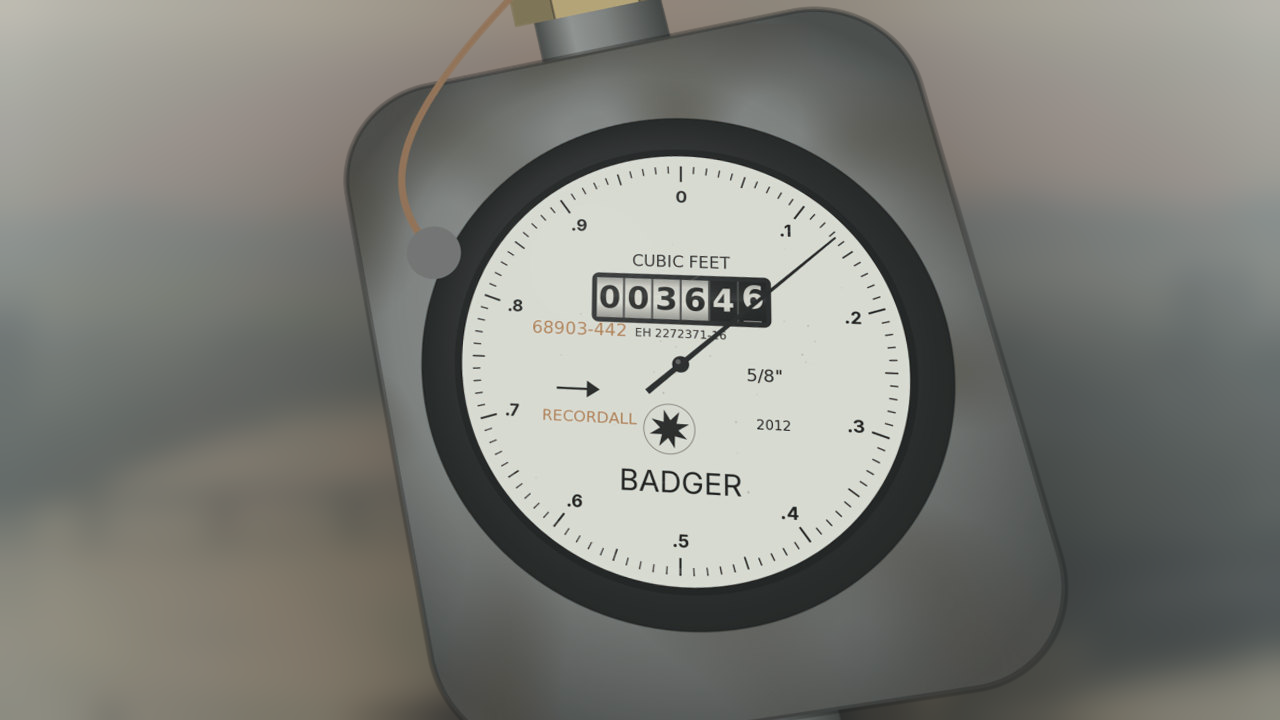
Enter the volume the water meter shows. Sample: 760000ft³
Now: 3646.13ft³
